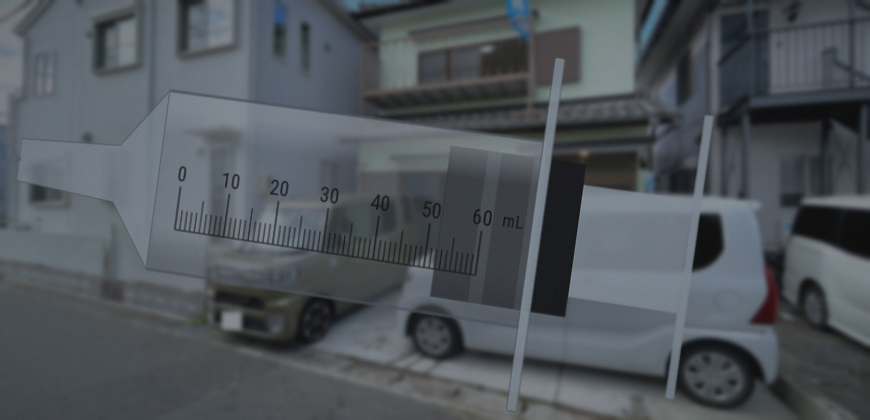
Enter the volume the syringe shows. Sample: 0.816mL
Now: 52mL
